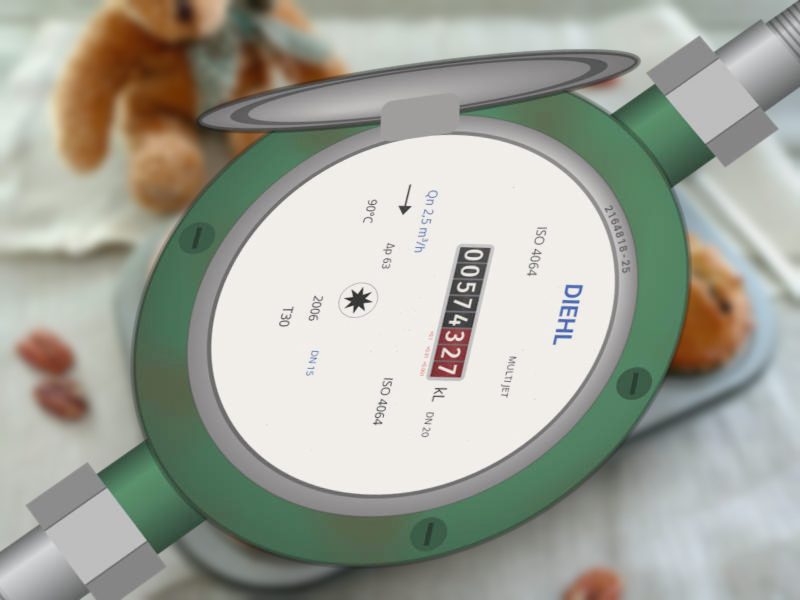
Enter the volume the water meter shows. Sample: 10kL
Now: 574.327kL
